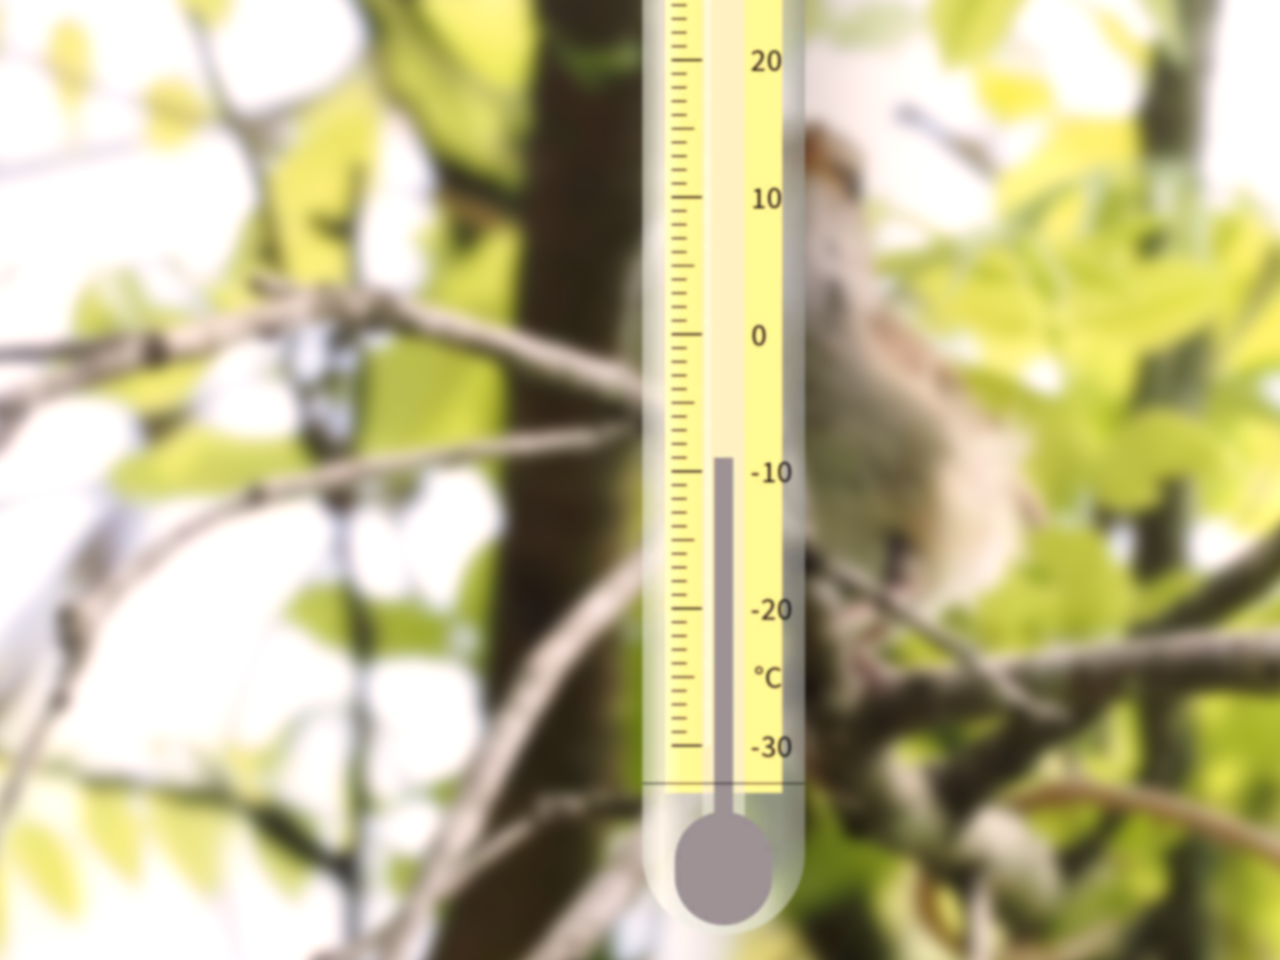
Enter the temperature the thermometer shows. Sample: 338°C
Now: -9°C
